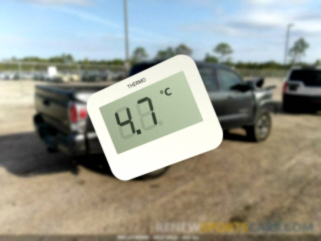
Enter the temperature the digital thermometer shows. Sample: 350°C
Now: 4.7°C
